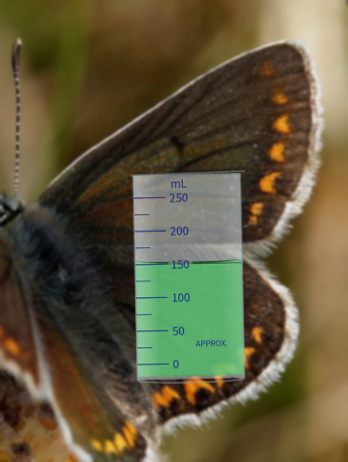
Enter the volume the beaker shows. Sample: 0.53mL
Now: 150mL
